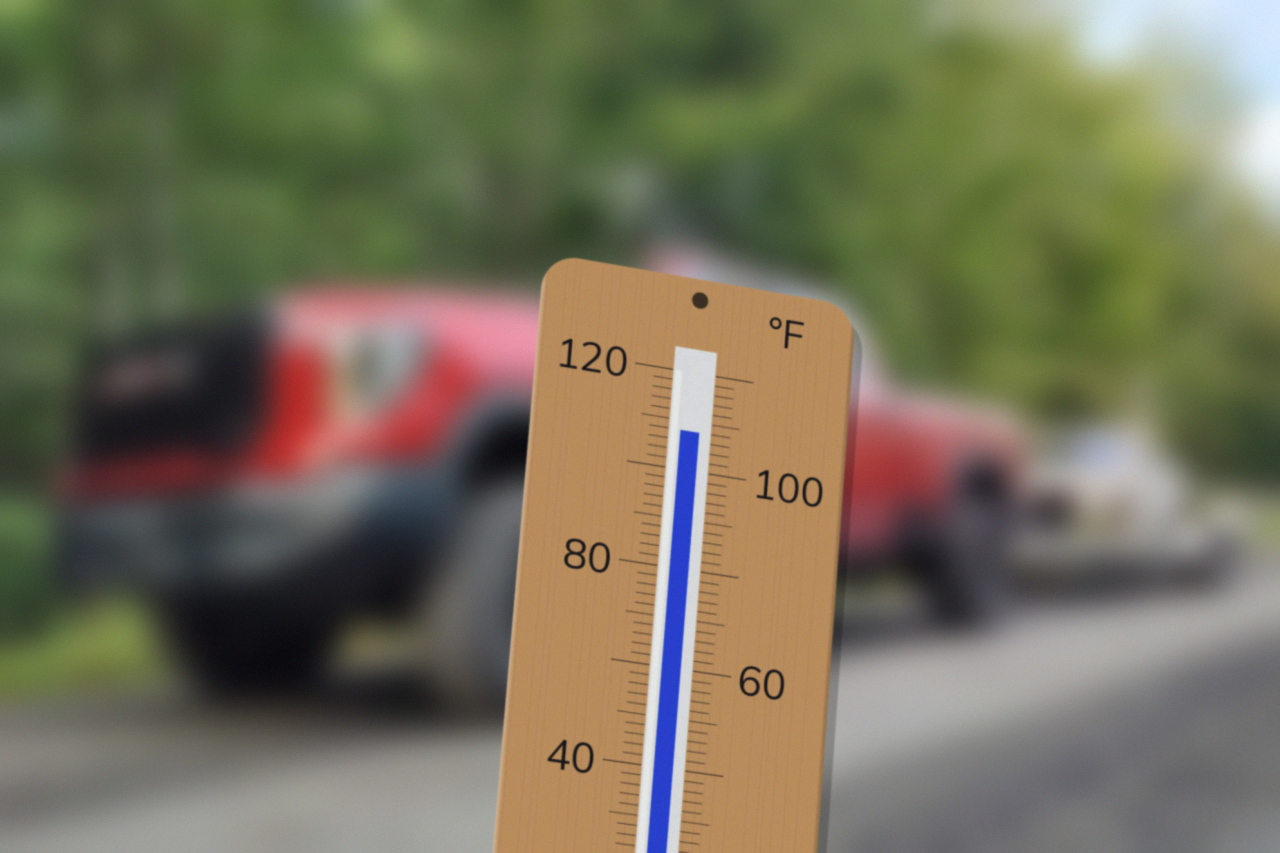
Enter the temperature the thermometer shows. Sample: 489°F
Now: 108°F
